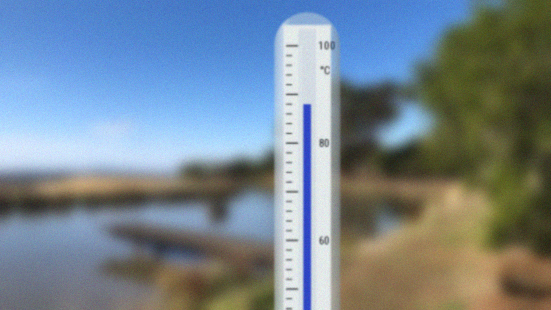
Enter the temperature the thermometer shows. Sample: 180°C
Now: 88°C
